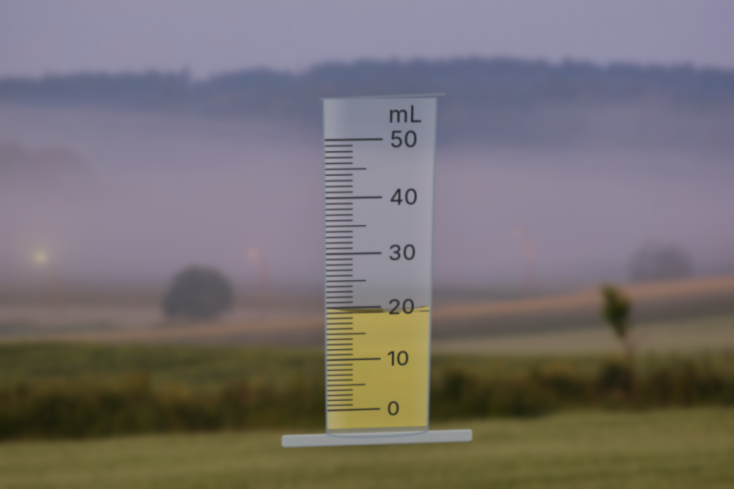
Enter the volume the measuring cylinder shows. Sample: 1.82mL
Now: 19mL
